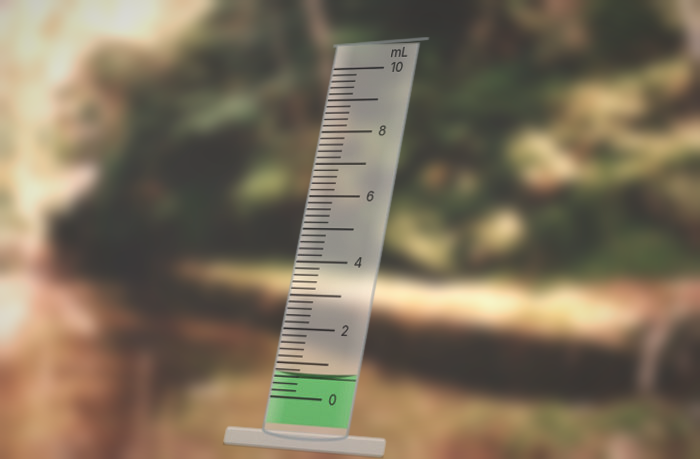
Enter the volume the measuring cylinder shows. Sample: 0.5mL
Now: 0.6mL
